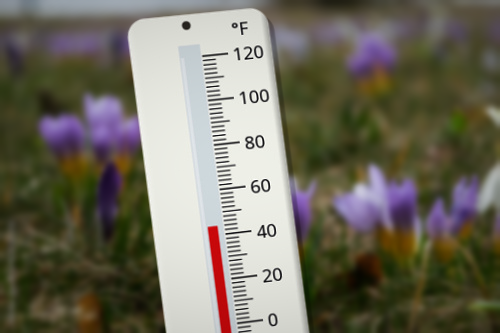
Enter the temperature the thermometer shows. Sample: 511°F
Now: 44°F
